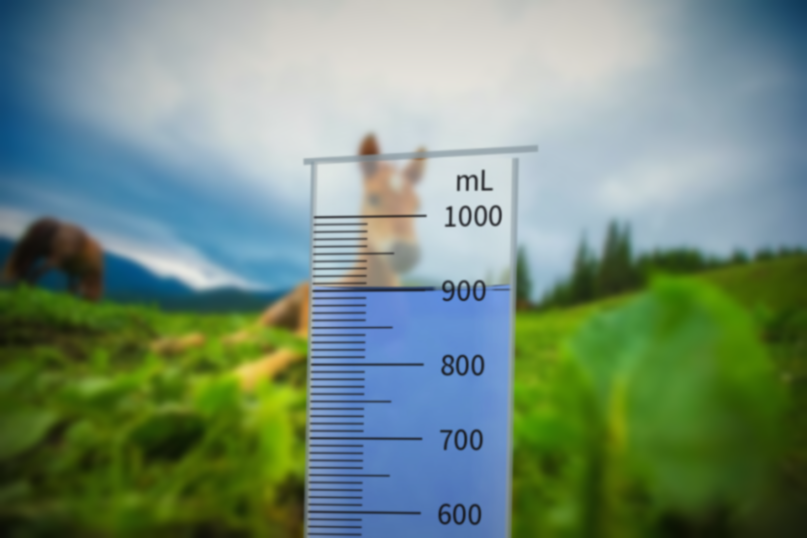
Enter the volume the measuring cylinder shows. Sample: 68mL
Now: 900mL
